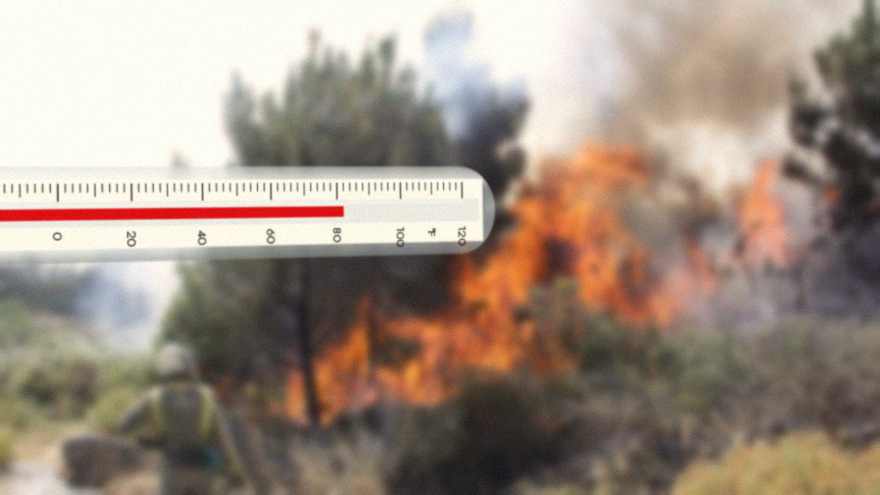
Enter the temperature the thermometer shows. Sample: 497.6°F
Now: 82°F
